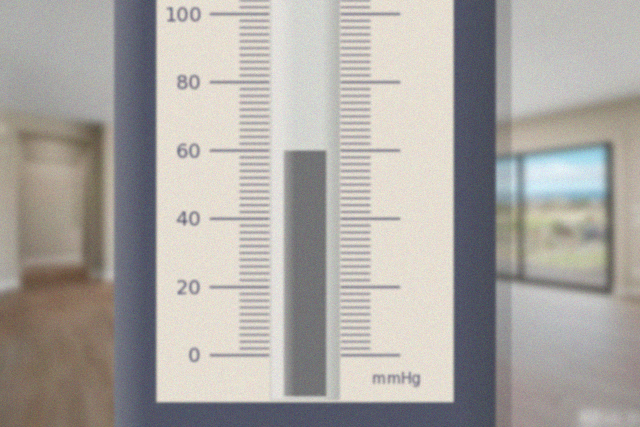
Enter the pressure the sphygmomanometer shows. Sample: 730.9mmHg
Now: 60mmHg
